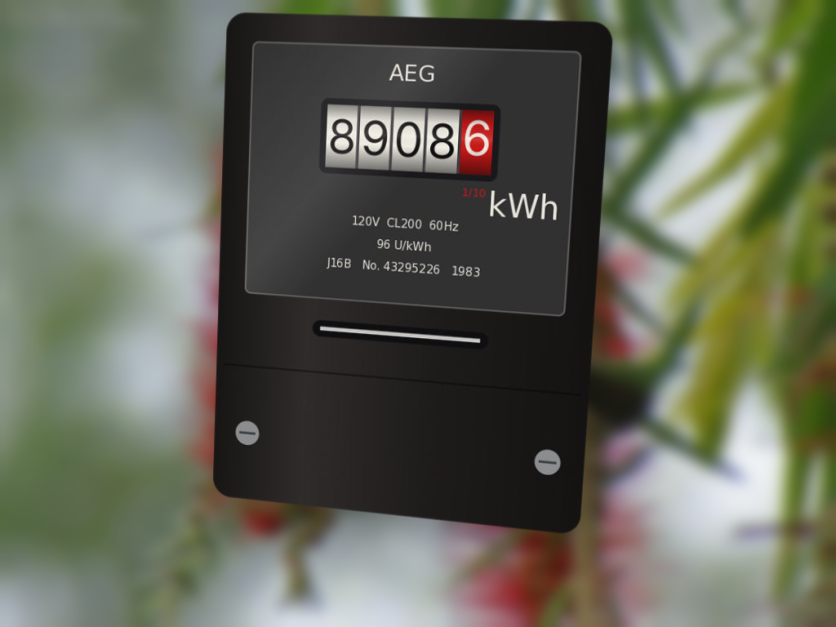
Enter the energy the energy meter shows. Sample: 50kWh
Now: 8908.6kWh
